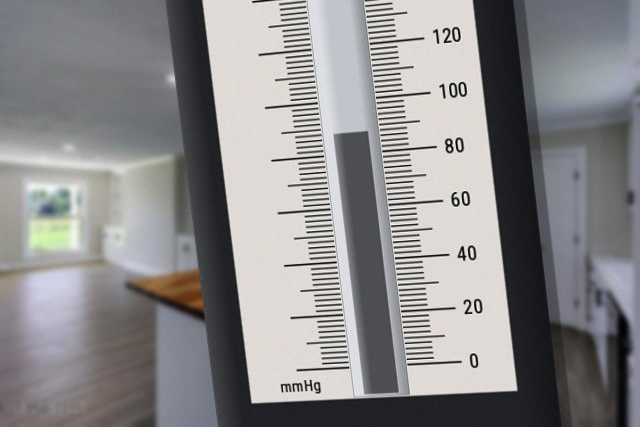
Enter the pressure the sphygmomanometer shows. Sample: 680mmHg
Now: 88mmHg
